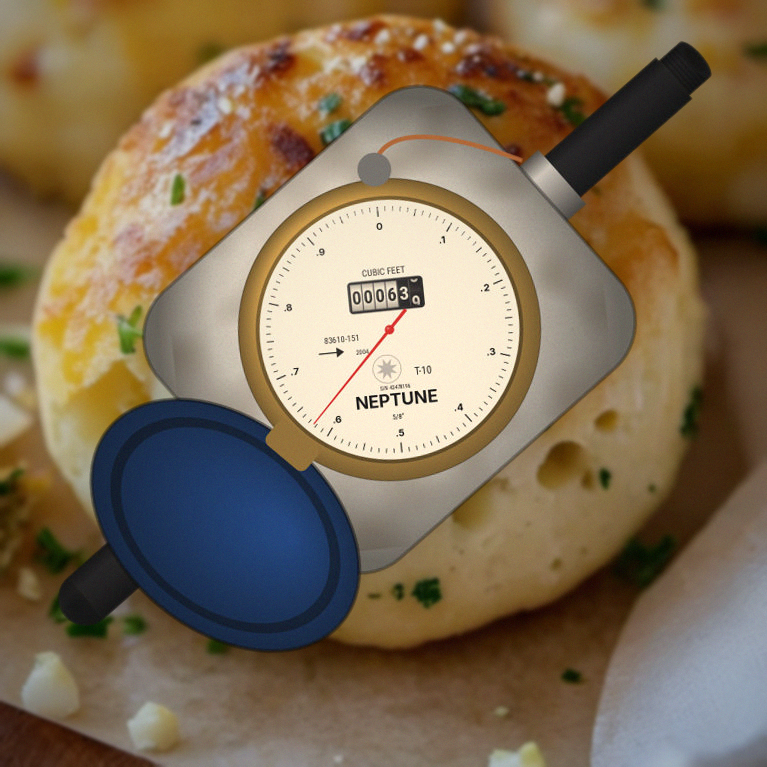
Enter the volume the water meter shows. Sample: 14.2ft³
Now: 638.62ft³
